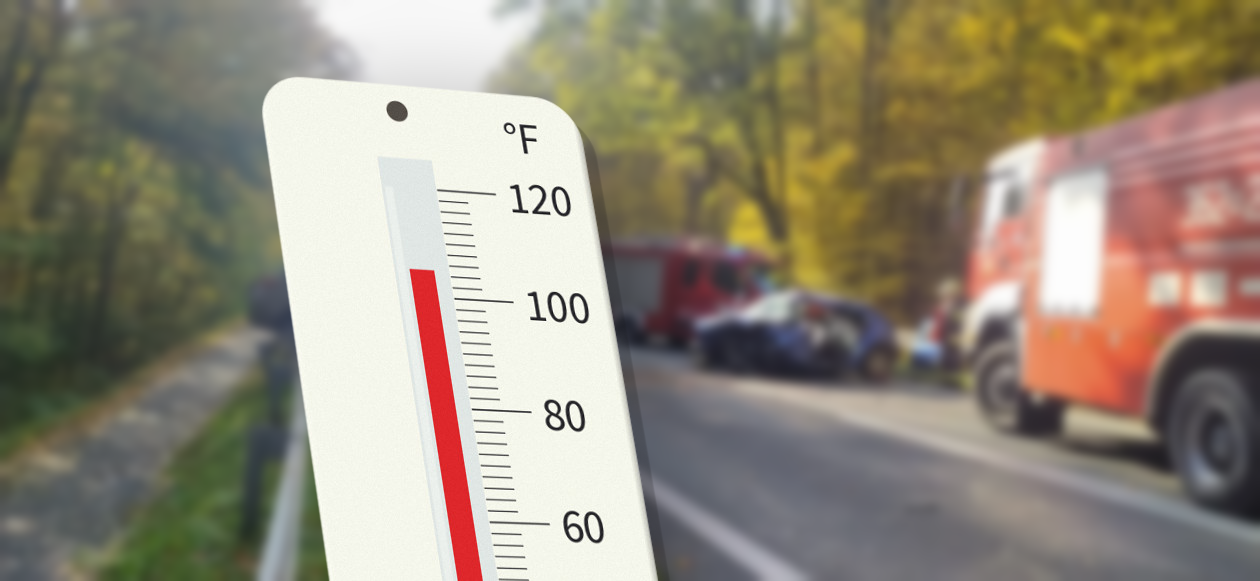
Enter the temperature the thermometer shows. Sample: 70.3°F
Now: 105°F
